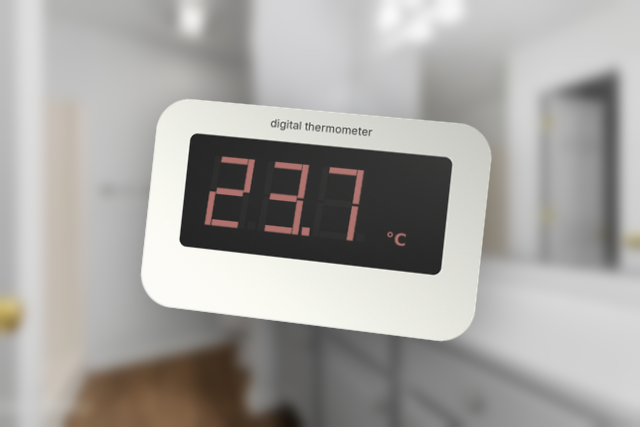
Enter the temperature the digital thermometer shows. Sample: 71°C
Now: 23.7°C
